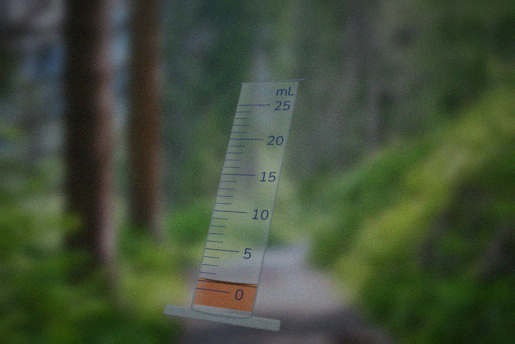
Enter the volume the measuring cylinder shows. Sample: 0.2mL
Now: 1mL
